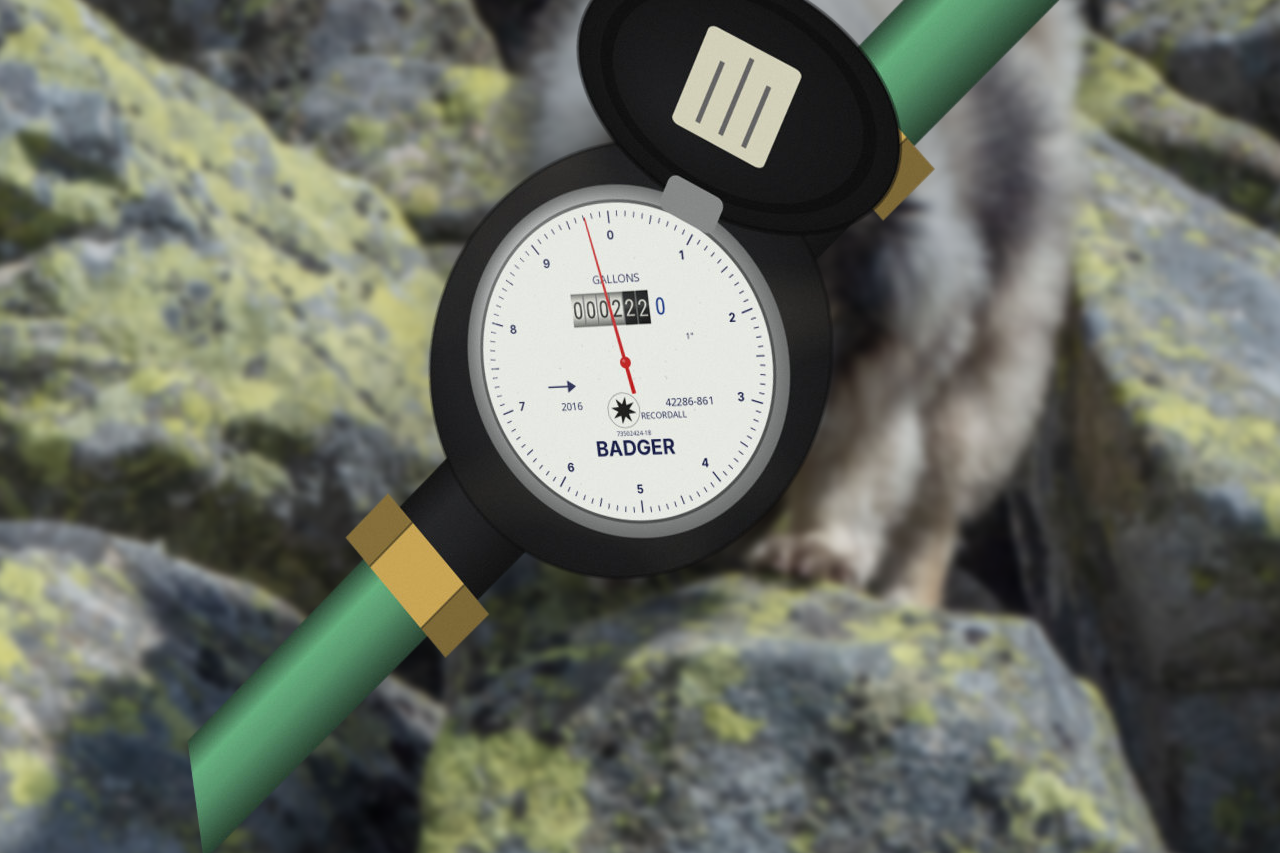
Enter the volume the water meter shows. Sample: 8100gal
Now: 2219.7gal
